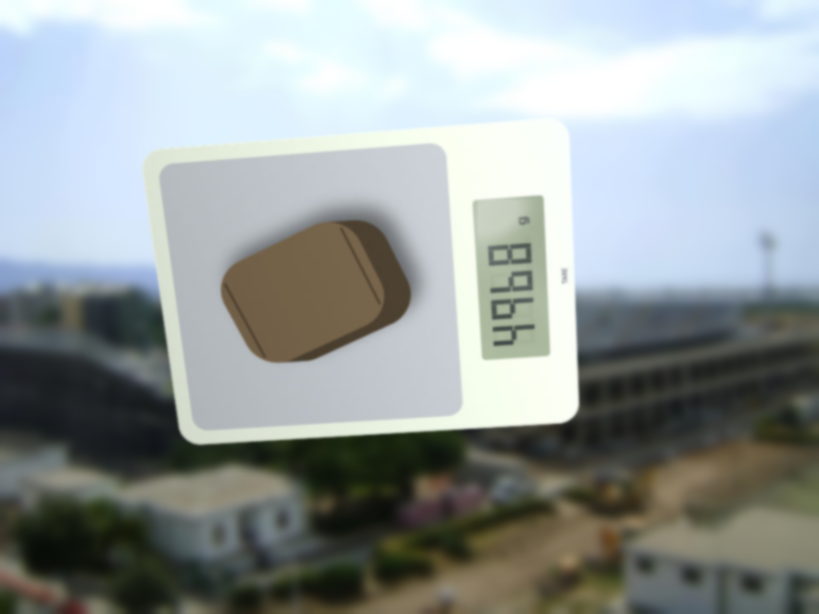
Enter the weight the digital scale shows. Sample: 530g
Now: 4968g
